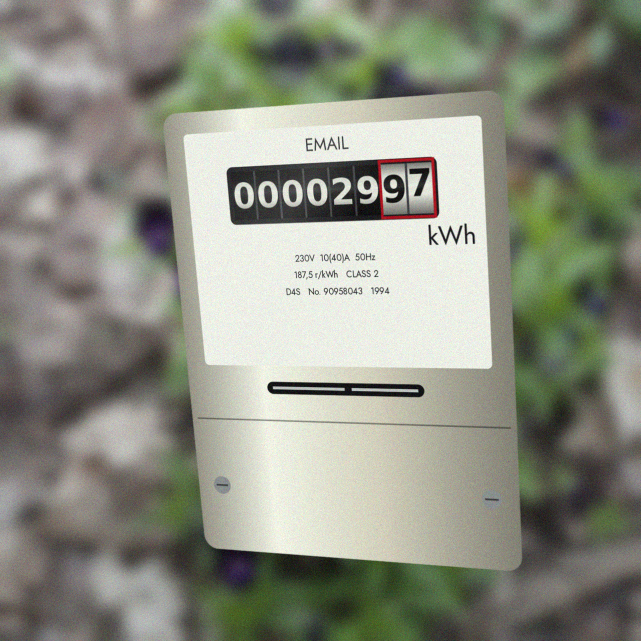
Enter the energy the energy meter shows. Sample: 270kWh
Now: 29.97kWh
